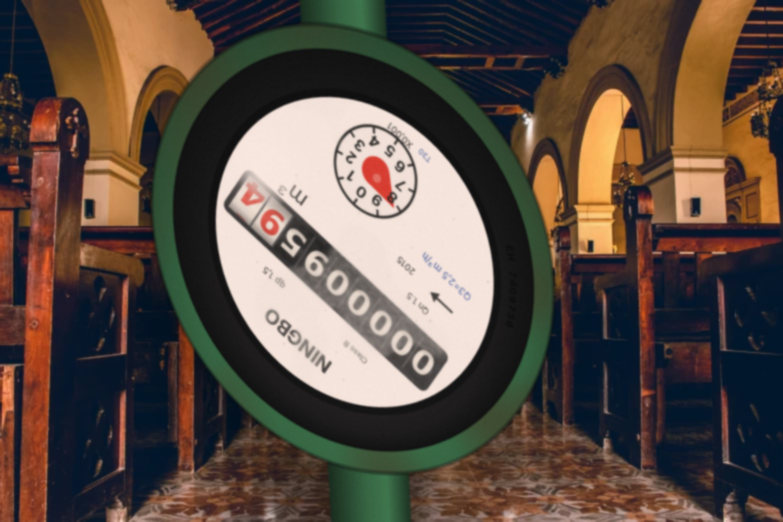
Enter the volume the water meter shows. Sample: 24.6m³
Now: 95.938m³
